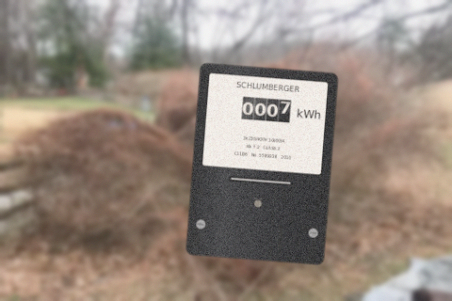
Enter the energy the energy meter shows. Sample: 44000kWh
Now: 7kWh
